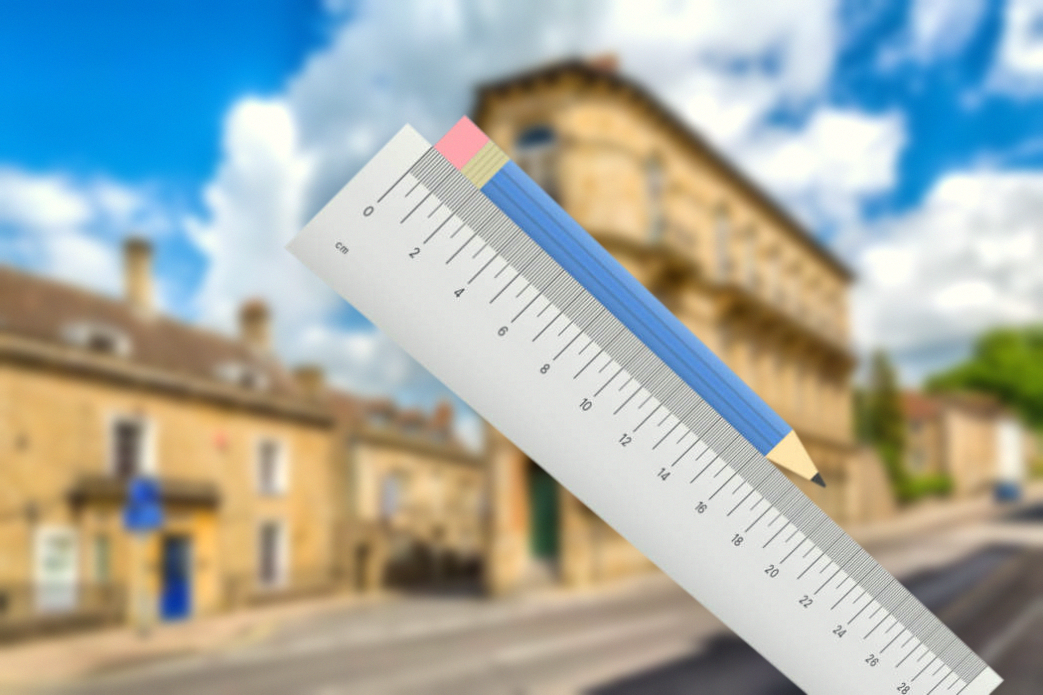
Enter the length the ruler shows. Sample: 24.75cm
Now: 19cm
